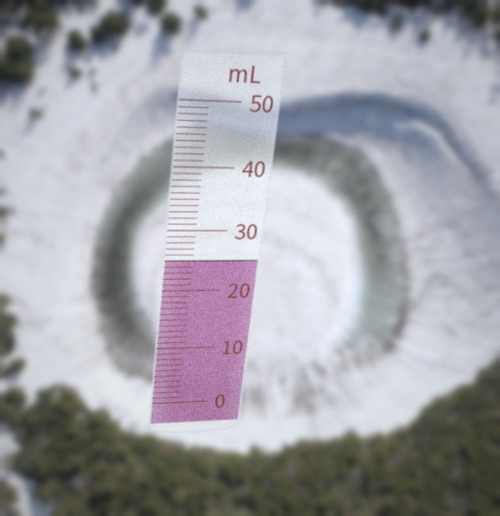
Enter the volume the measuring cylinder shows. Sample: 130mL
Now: 25mL
